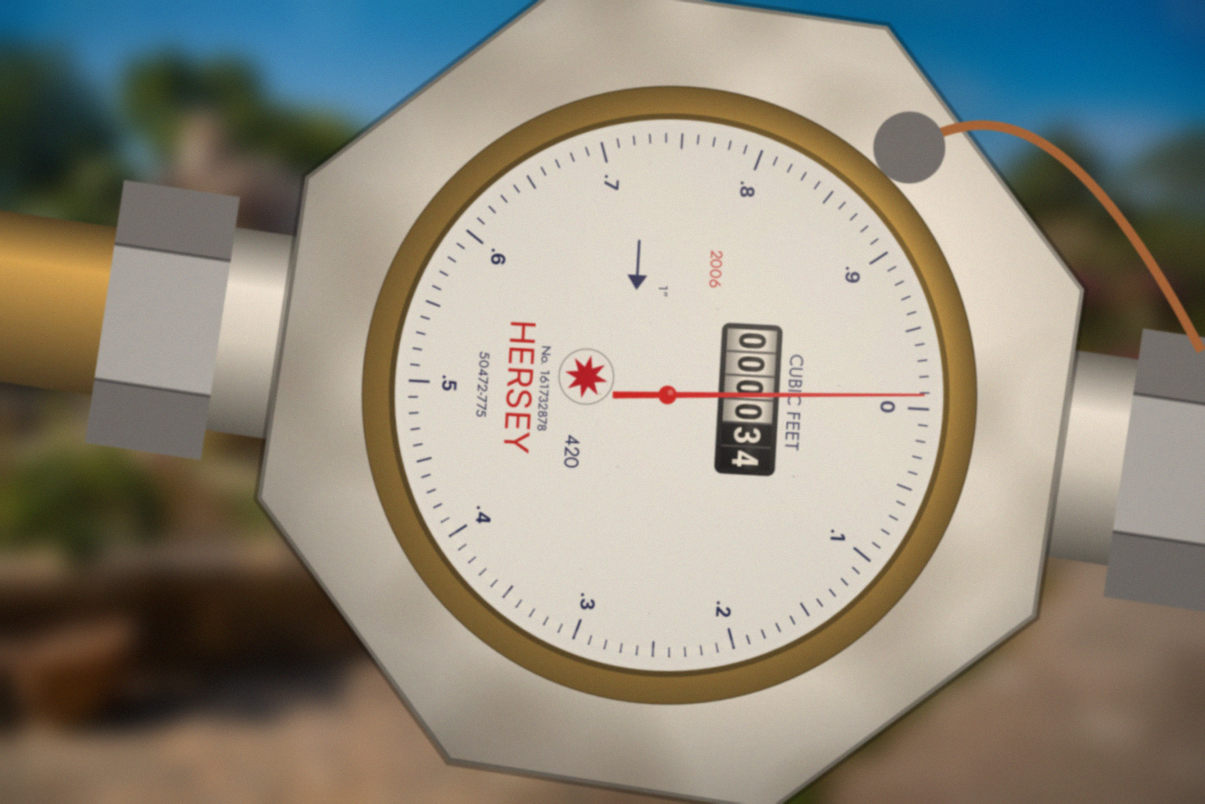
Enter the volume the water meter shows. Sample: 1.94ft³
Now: 33.99ft³
